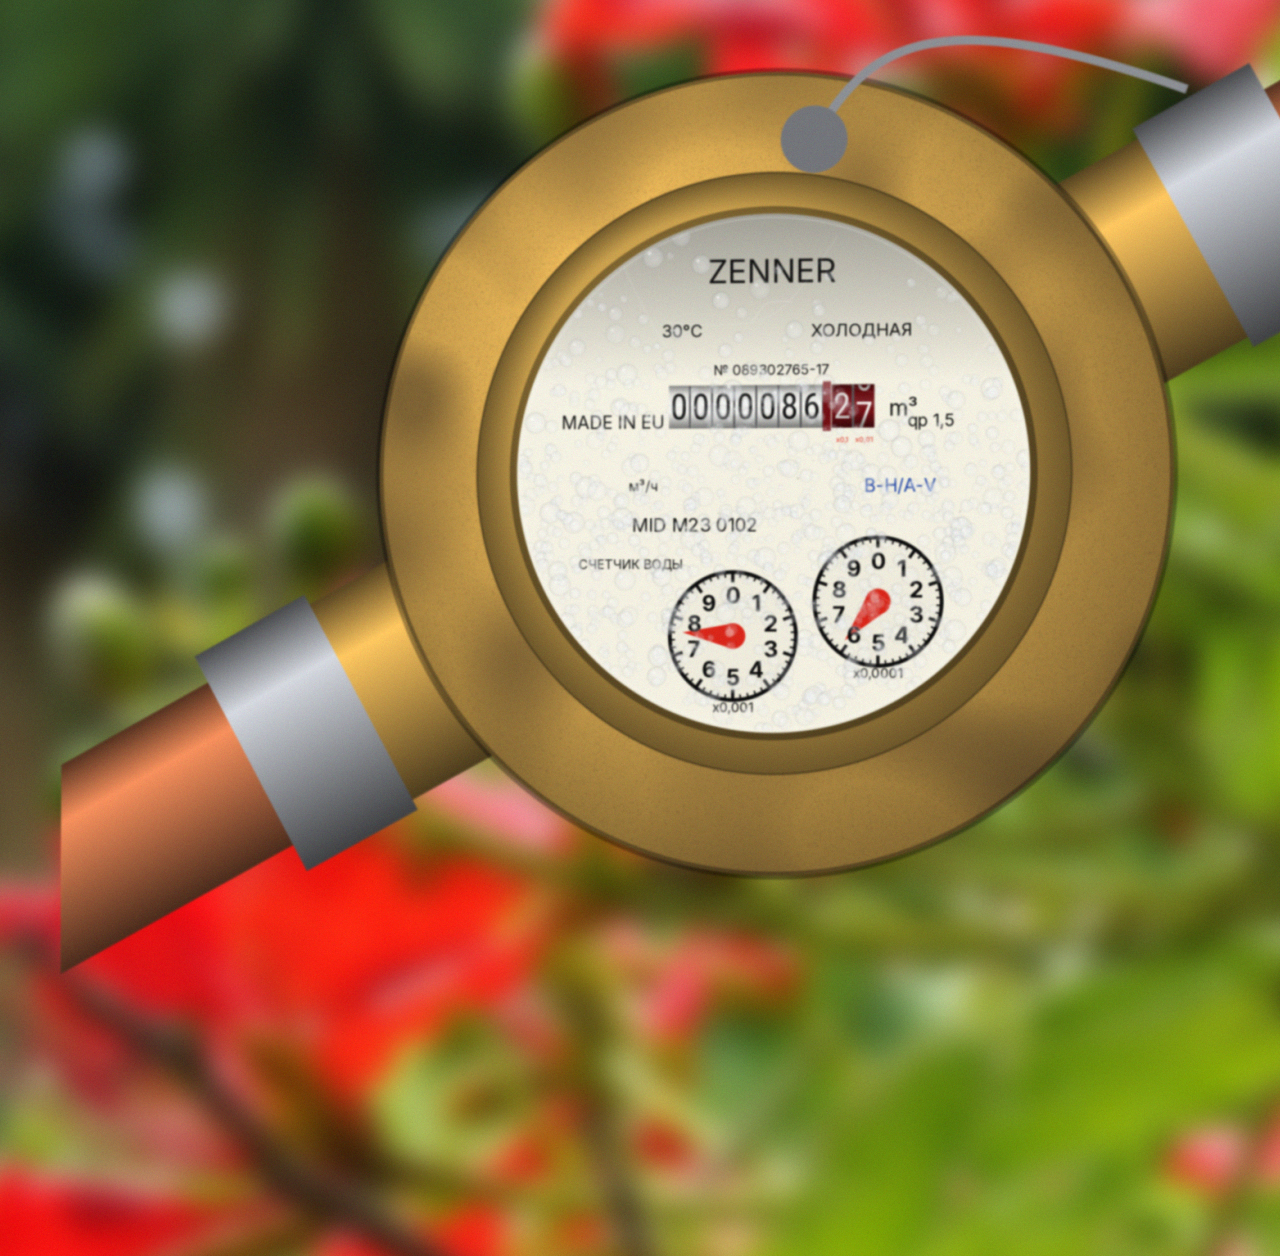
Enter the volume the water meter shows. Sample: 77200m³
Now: 86.2676m³
